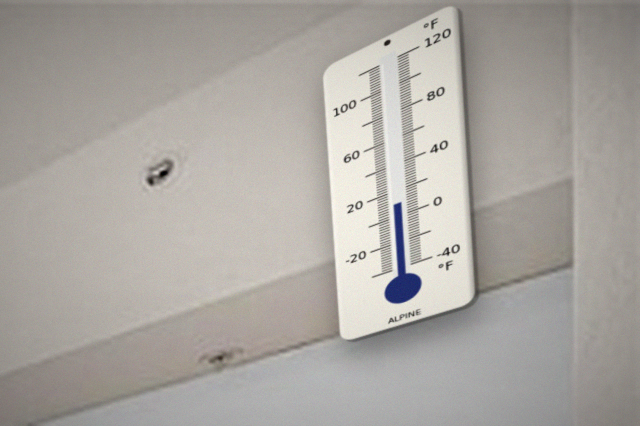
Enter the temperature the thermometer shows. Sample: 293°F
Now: 10°F
